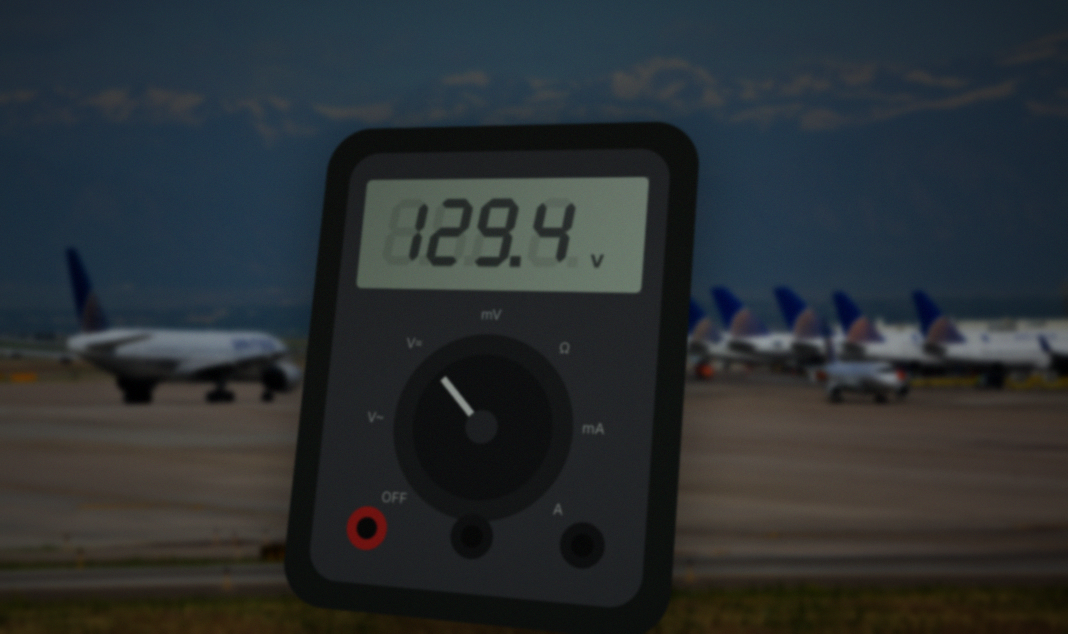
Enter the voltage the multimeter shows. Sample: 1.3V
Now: 129.4V
